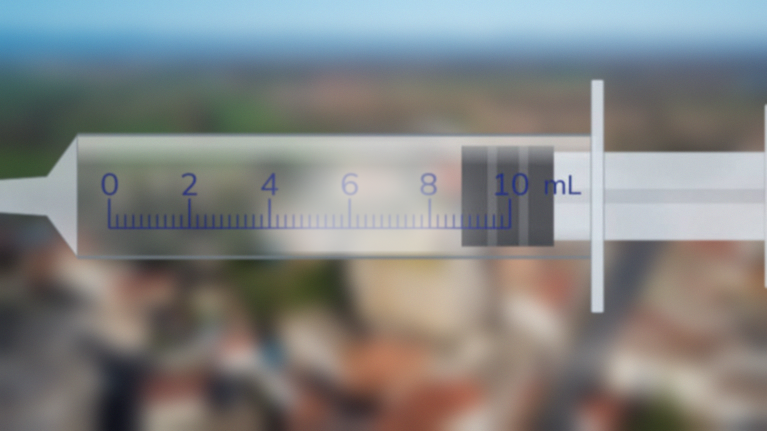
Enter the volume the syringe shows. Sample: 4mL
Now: 8.8mL
